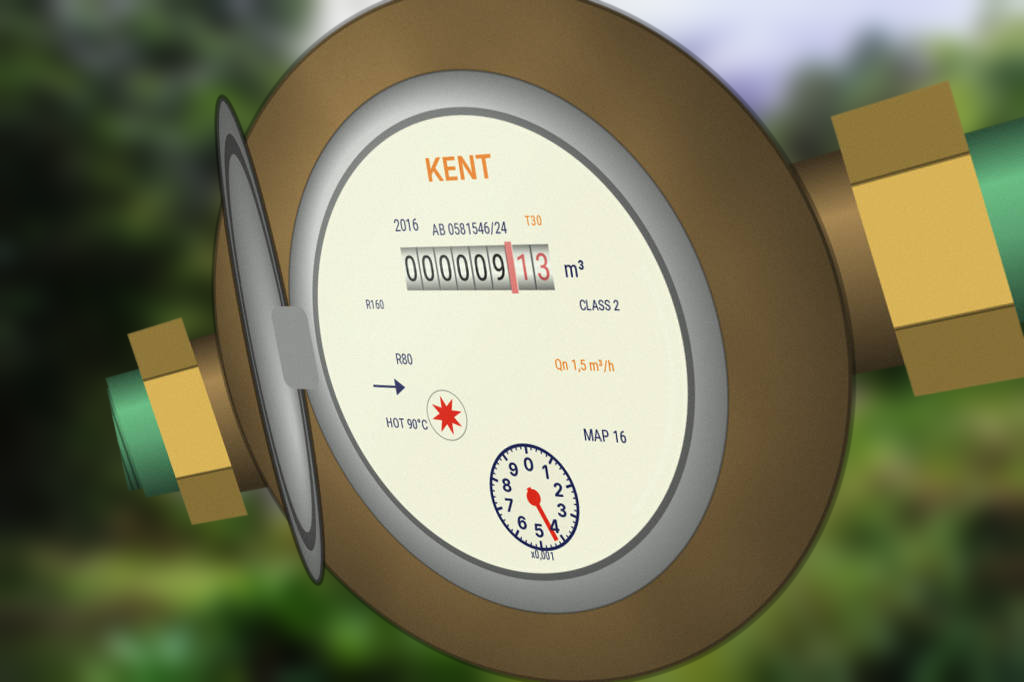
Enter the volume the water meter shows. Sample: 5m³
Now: 9.134m³
